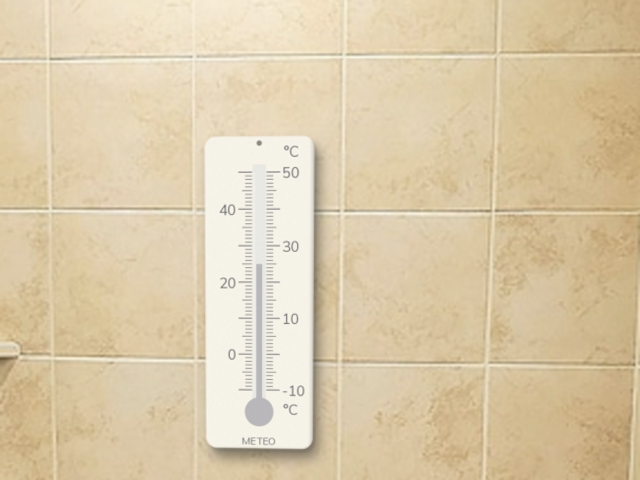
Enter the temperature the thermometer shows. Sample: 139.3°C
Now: 25°C
